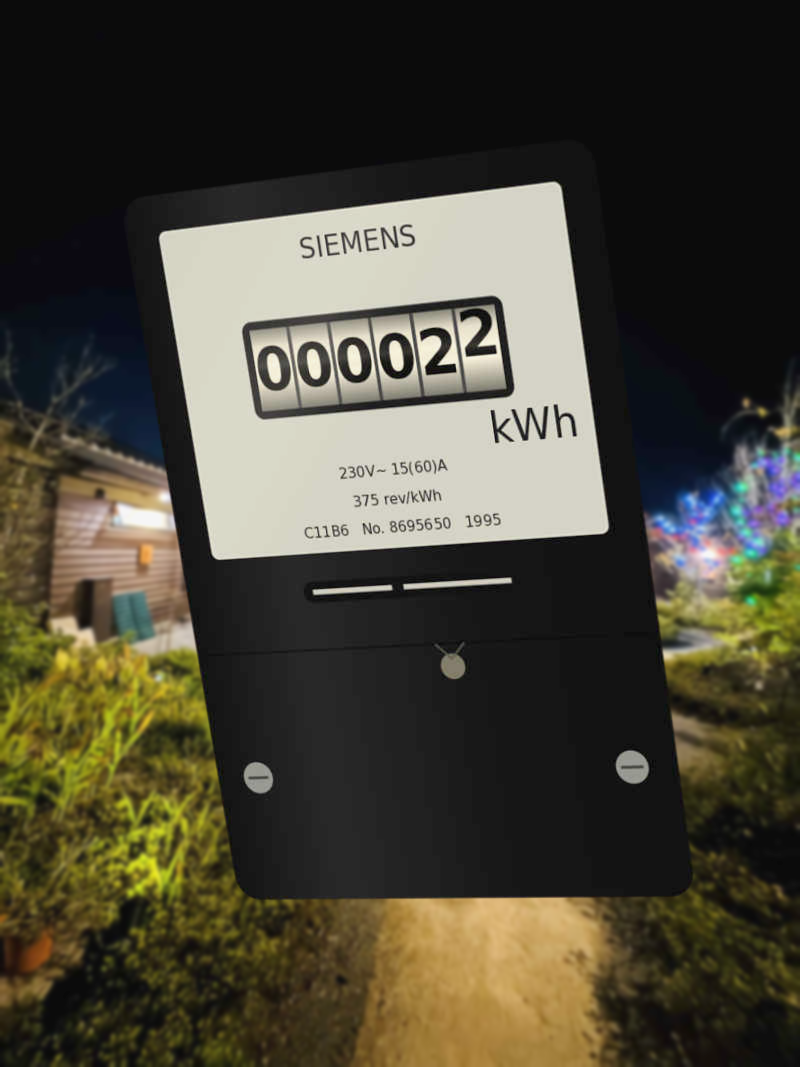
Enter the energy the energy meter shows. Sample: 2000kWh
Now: 22kWh
